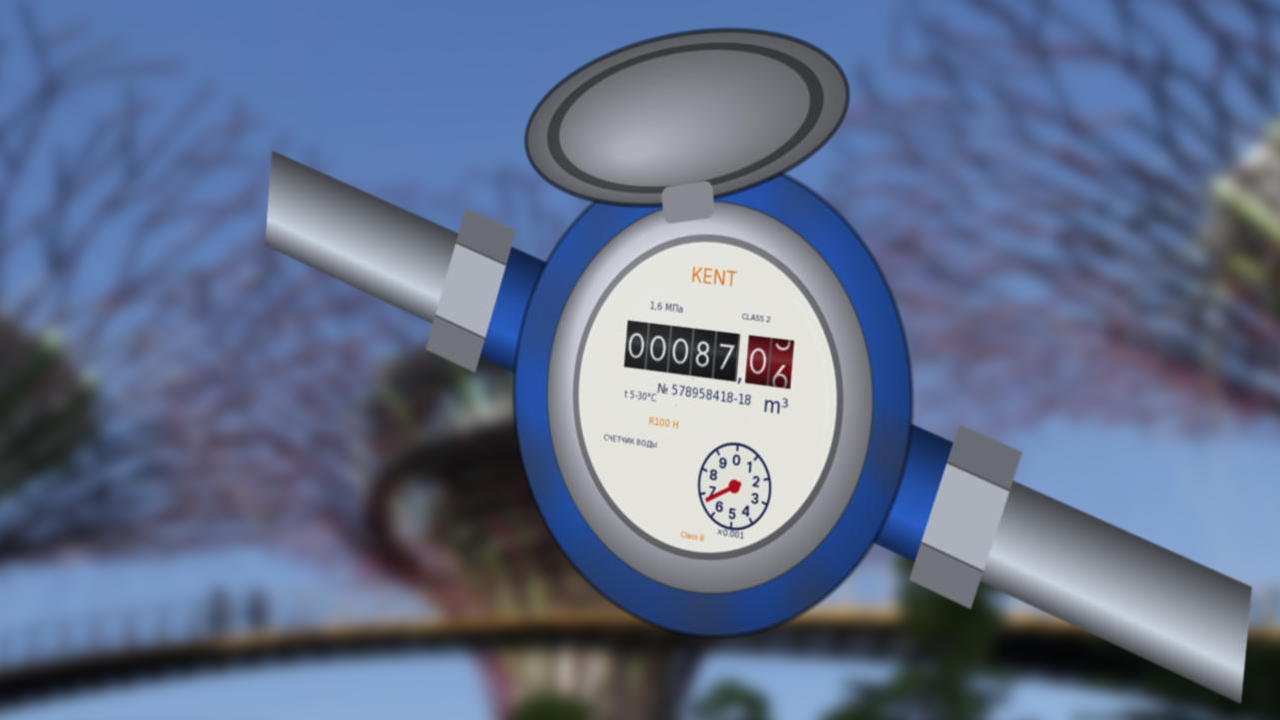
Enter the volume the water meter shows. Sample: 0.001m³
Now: 87.056m³
